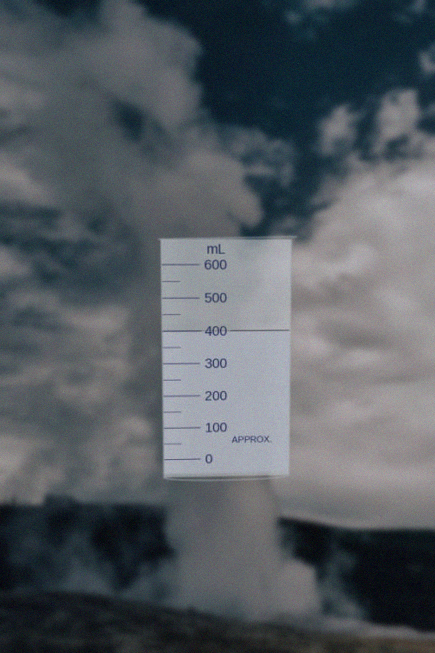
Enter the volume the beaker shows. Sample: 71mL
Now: 400mL
